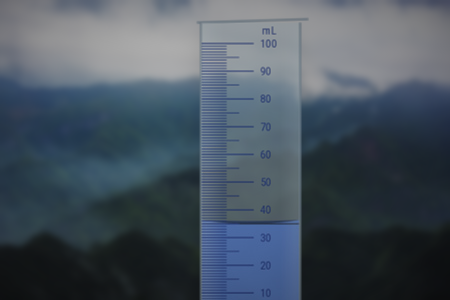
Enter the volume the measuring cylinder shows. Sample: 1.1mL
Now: 35mL
